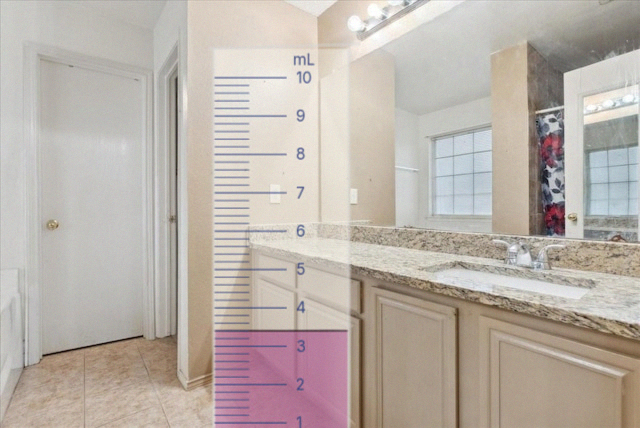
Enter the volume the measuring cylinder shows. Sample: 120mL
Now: 3.4mL
